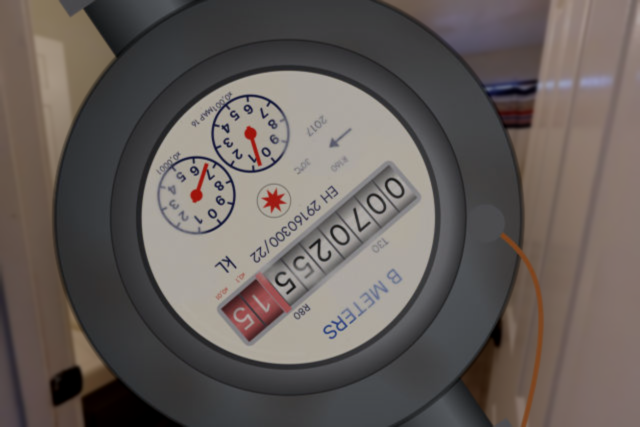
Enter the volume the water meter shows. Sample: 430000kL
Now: 70255.1506kL
